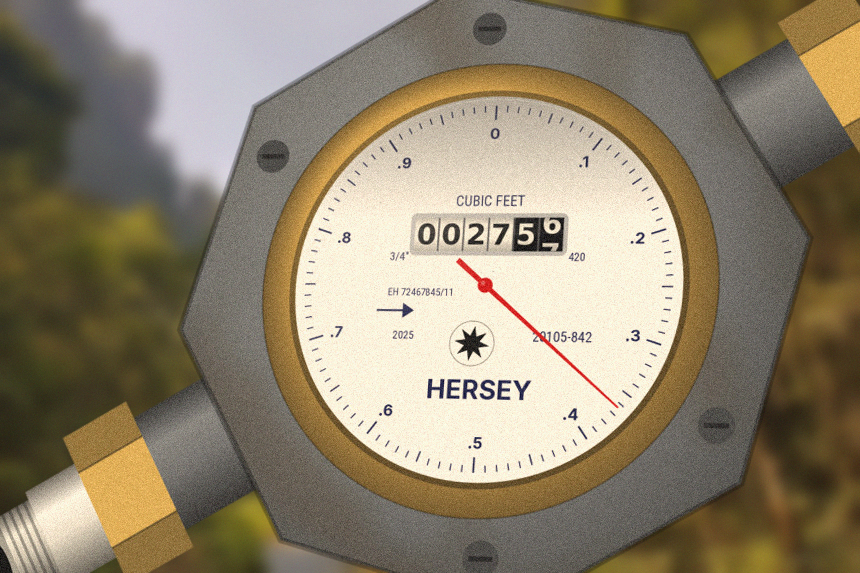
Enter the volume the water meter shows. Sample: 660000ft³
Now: 2756.36ft³
